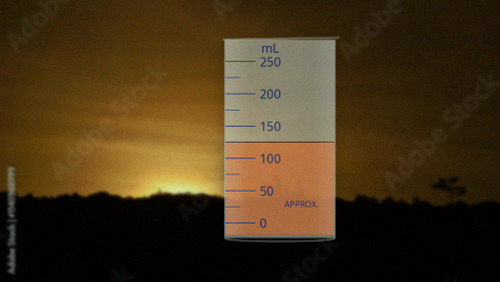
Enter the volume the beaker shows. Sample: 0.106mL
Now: 125mL
